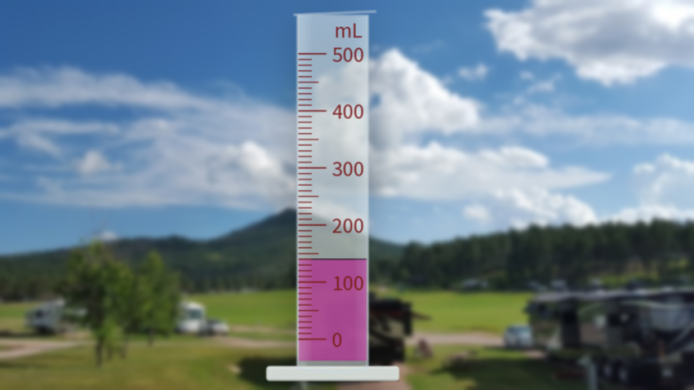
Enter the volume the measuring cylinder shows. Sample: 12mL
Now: 140mL
